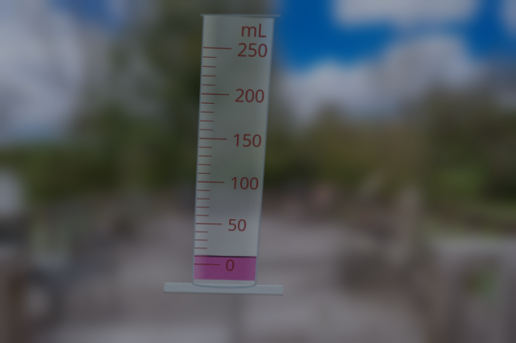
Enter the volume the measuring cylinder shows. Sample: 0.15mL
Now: 10mL
